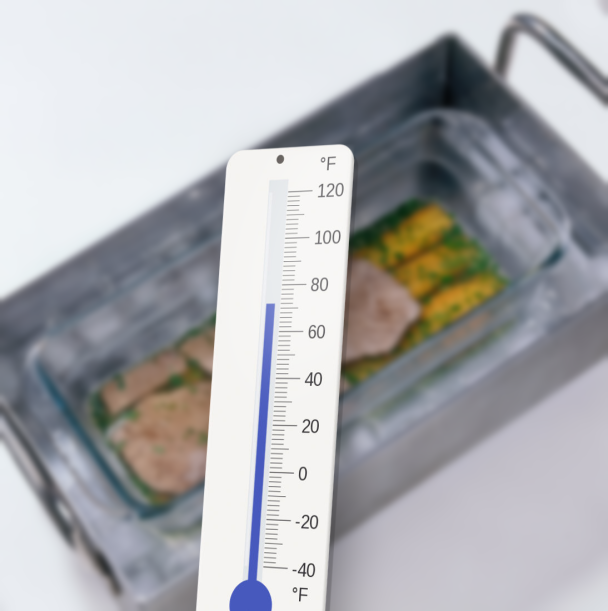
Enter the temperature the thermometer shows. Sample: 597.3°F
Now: 72°F
